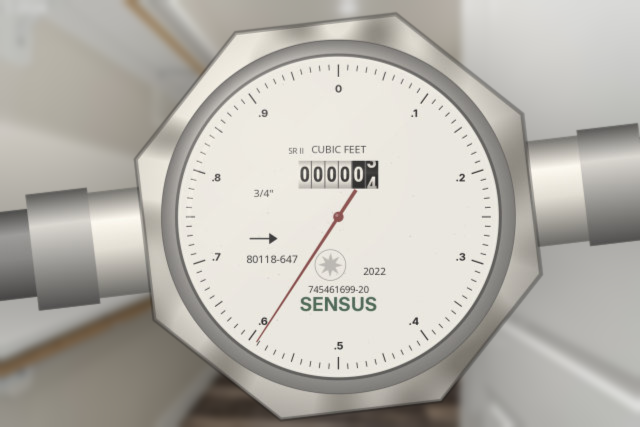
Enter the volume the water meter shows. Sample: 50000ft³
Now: 3.59ft³
